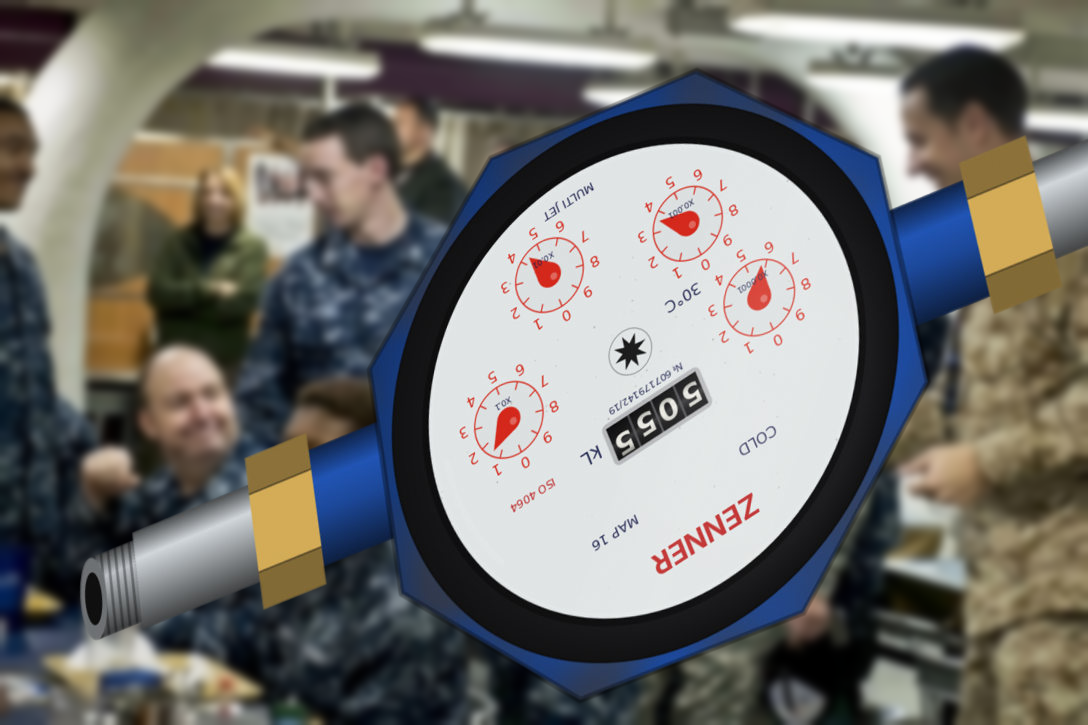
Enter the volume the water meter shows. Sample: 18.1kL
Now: 5055.1435kL
